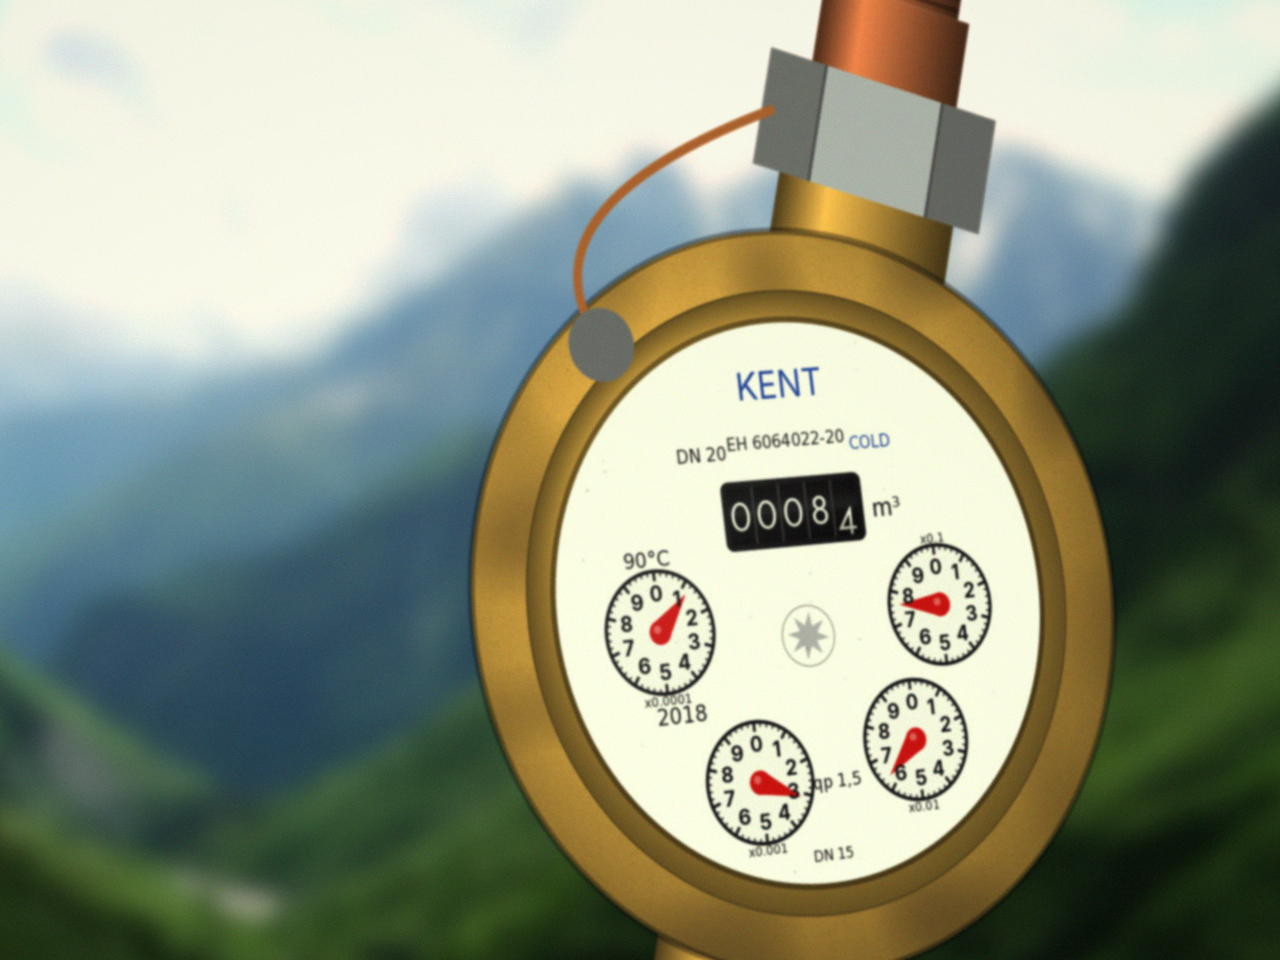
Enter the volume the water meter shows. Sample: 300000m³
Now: 83.7631m³
